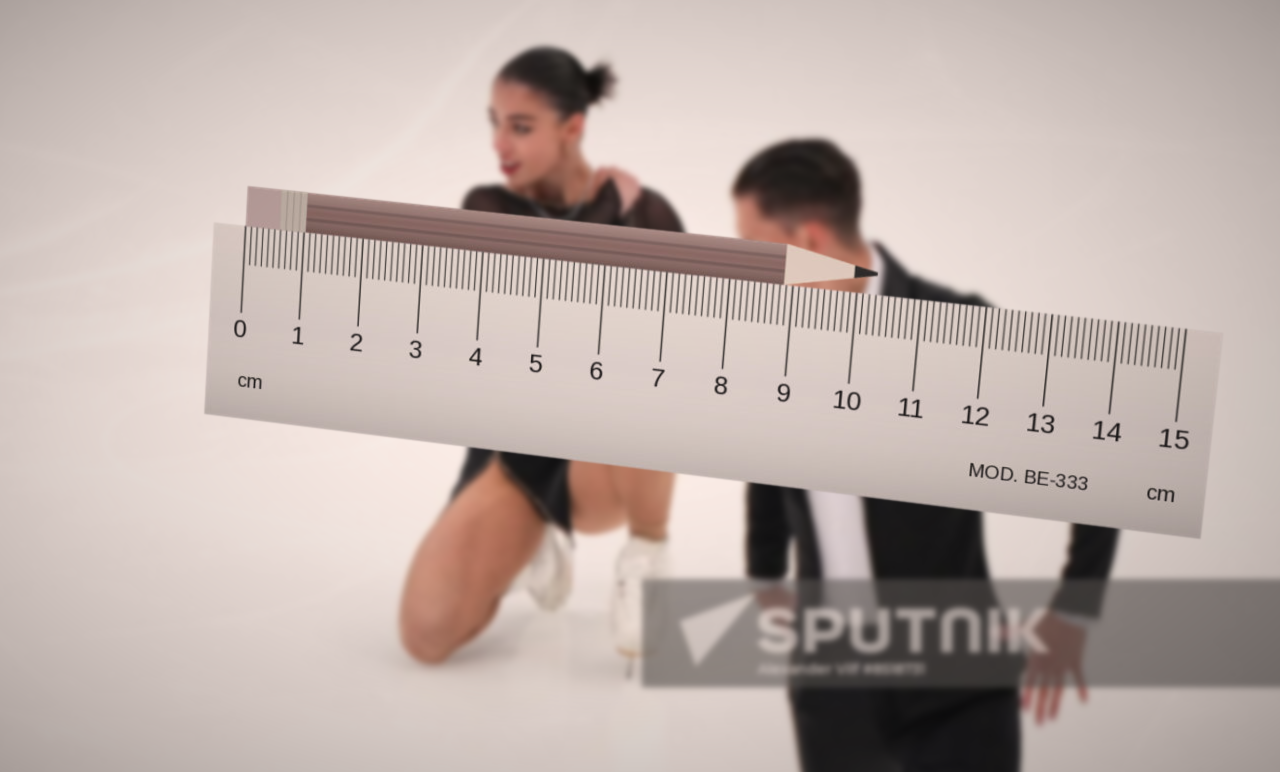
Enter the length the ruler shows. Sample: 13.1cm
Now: 10.3cm
